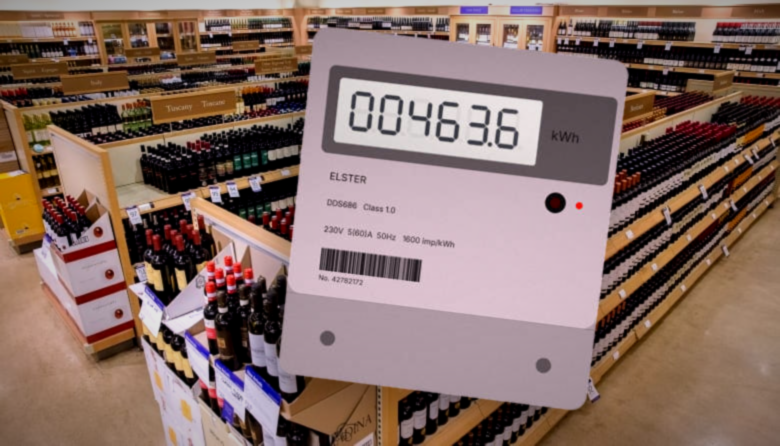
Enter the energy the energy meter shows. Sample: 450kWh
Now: 463.6kWh
